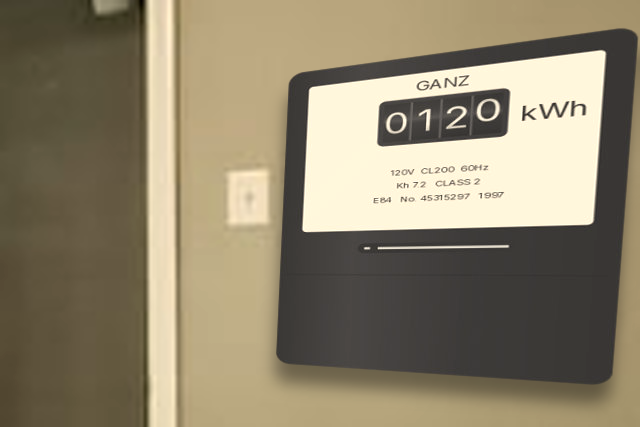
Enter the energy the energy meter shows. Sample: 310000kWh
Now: 120kWh
